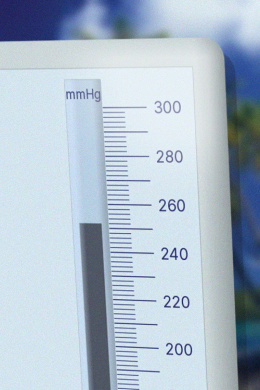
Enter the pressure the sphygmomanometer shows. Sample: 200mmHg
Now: 252mmHg
